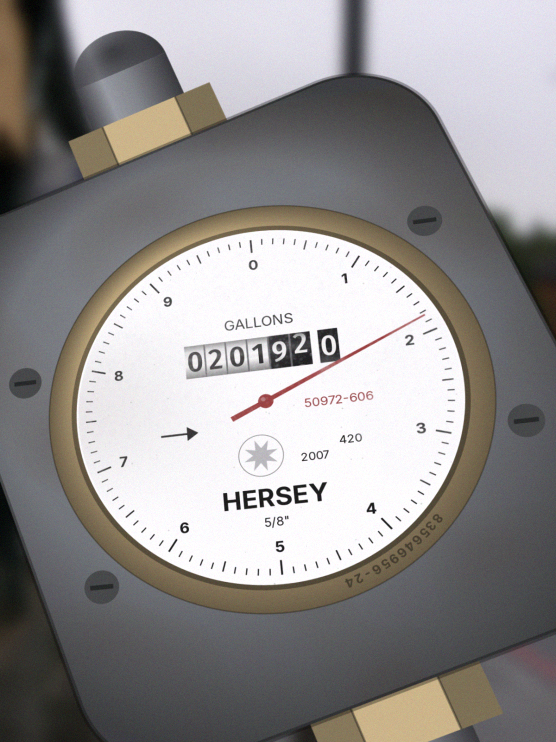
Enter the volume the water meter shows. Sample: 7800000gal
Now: 201921.8gal
